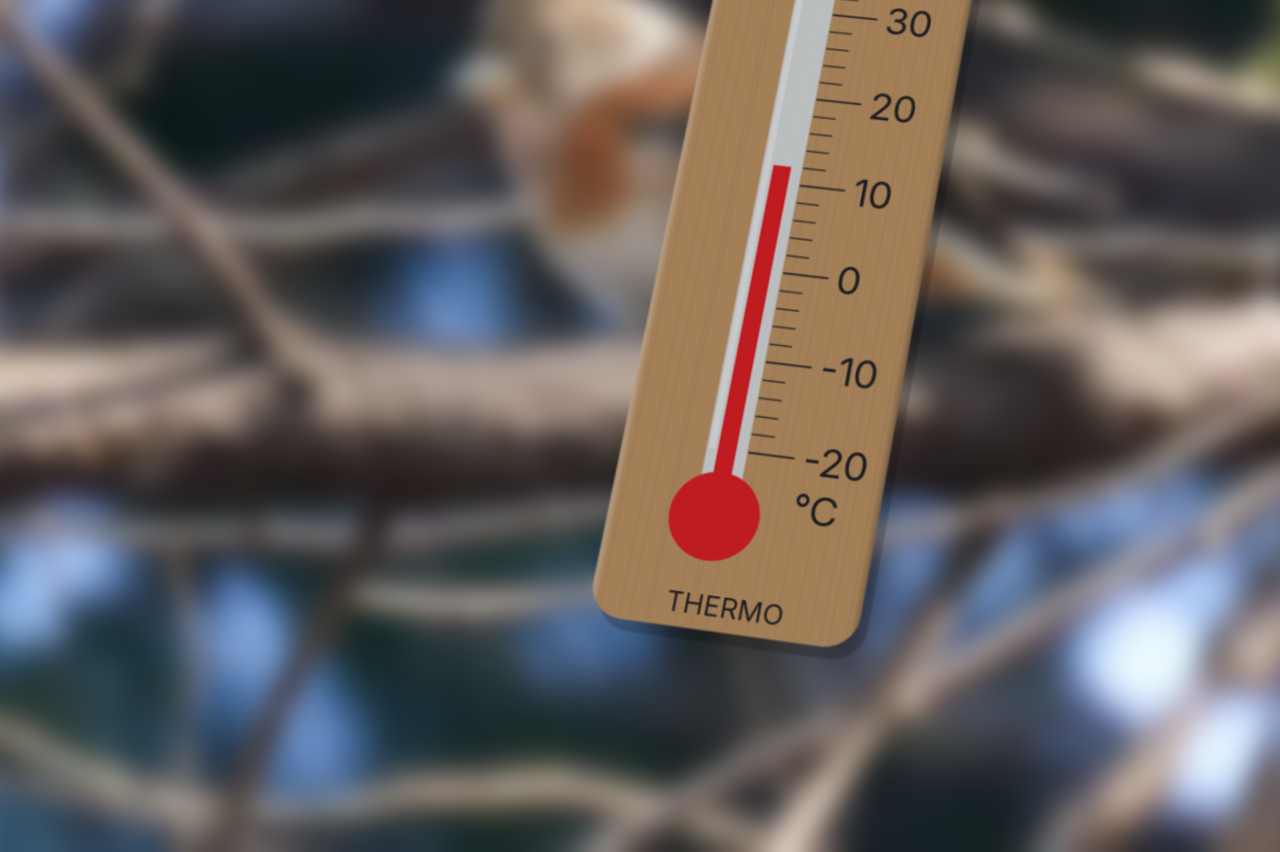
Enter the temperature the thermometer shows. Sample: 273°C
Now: 12°C
